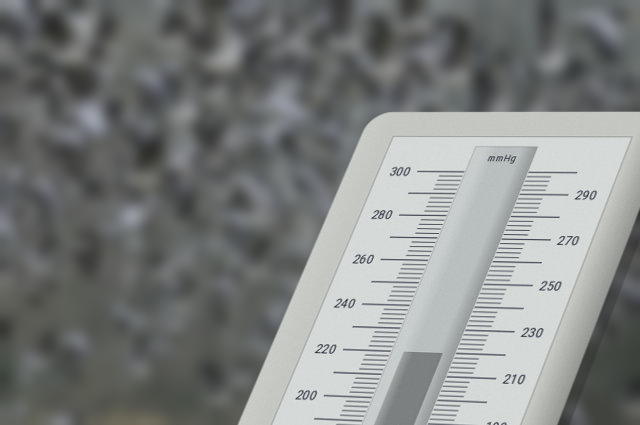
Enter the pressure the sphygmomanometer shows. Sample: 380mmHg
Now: 220mmHg
